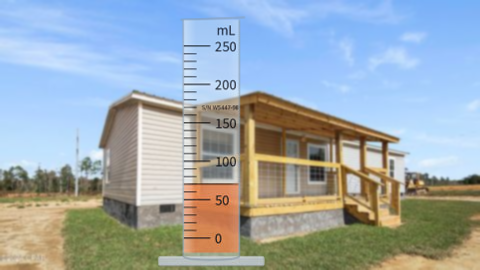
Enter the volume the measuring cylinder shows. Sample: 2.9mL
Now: 70mL
